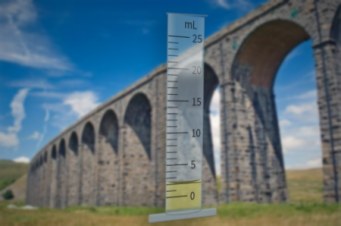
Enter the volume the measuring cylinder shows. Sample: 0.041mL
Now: 2mL
